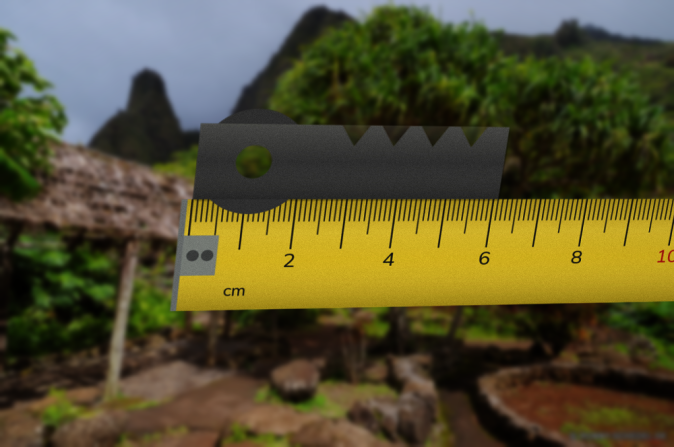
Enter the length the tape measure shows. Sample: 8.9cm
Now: 6.1cm
